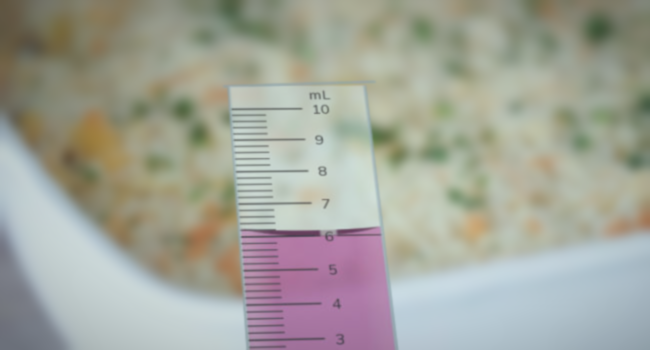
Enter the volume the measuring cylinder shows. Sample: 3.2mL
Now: 6mL
